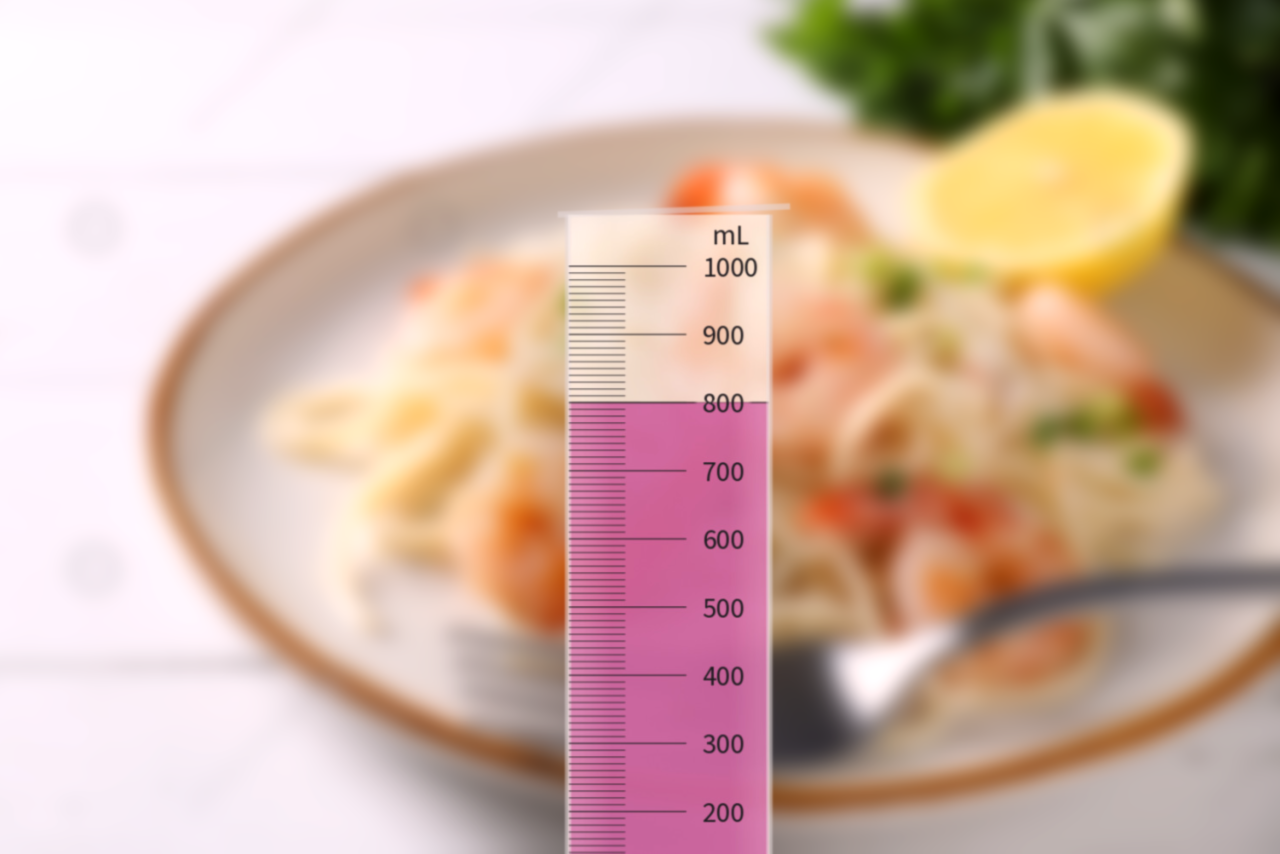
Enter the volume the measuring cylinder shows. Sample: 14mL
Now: 800mL
